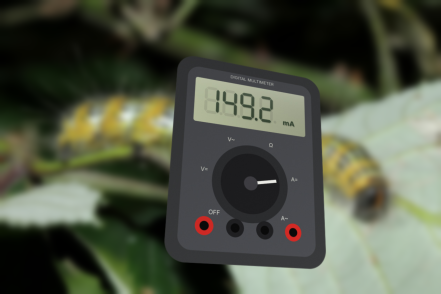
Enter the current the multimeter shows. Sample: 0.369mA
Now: 149.2mA
